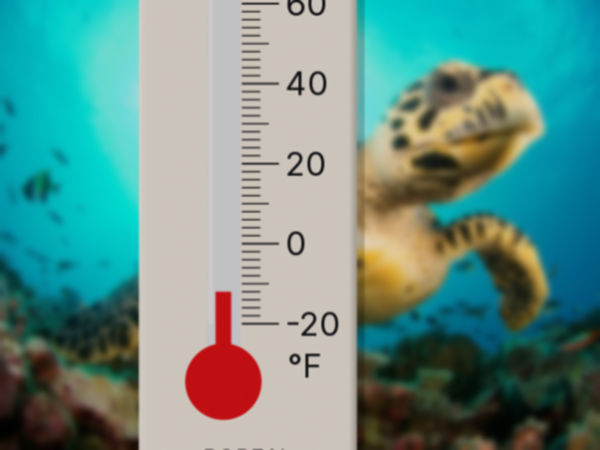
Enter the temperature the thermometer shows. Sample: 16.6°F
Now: -12°F
